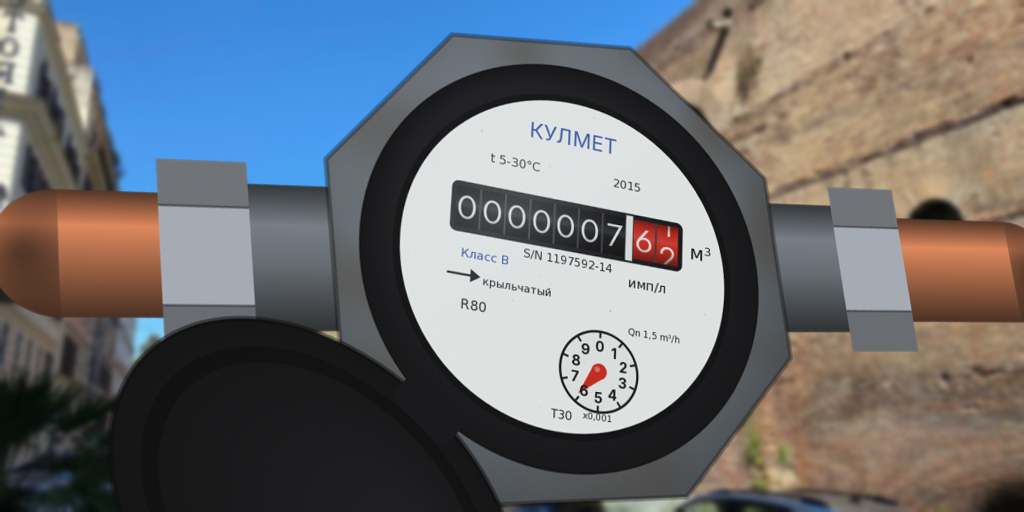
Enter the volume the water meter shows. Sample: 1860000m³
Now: 7.616m³
